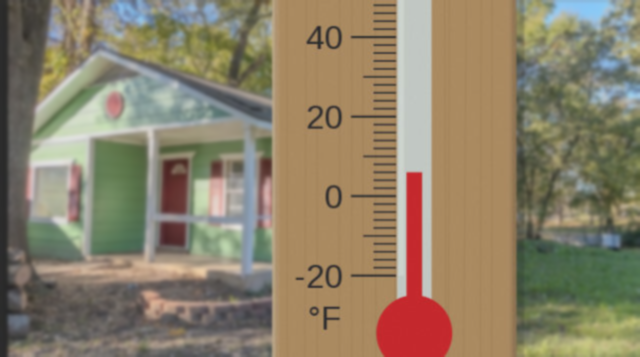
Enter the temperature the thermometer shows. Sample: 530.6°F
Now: 6°F
